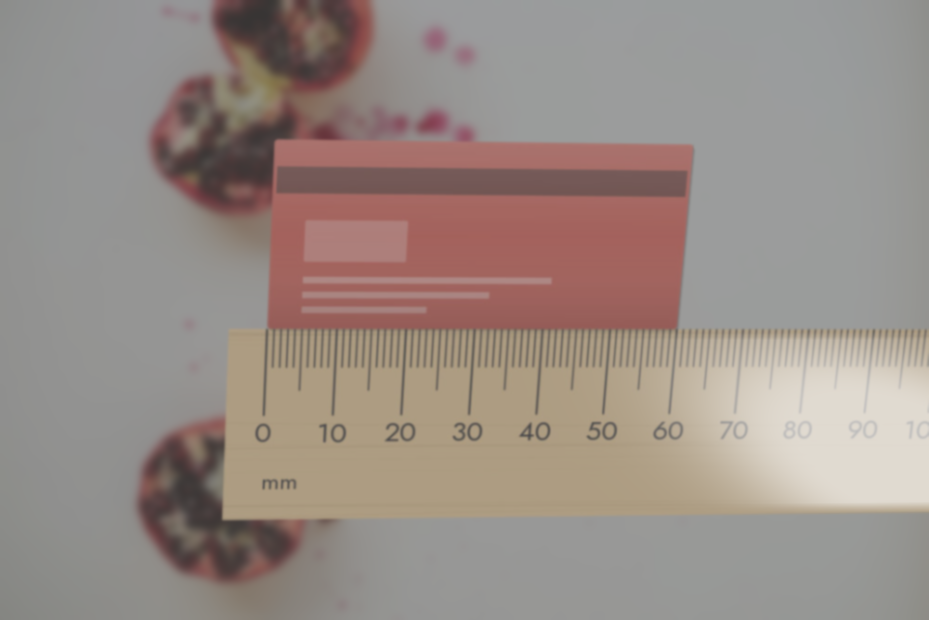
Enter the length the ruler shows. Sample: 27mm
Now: 60mm
